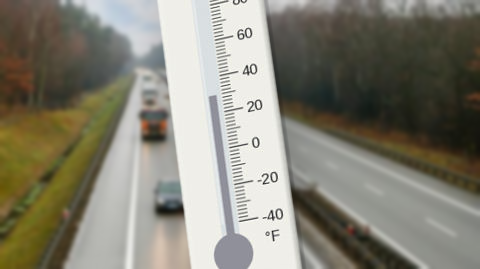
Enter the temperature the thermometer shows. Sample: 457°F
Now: 30°F
